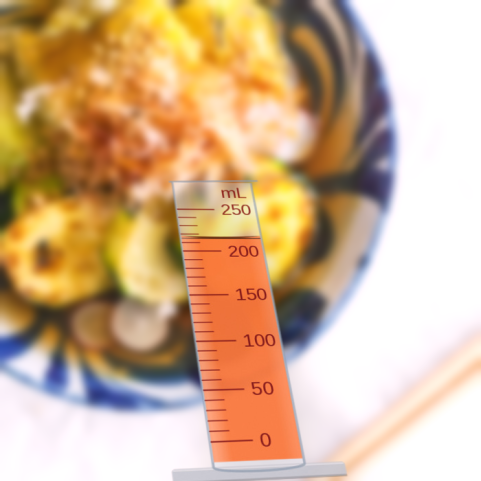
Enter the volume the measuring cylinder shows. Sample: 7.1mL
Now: 215mL
